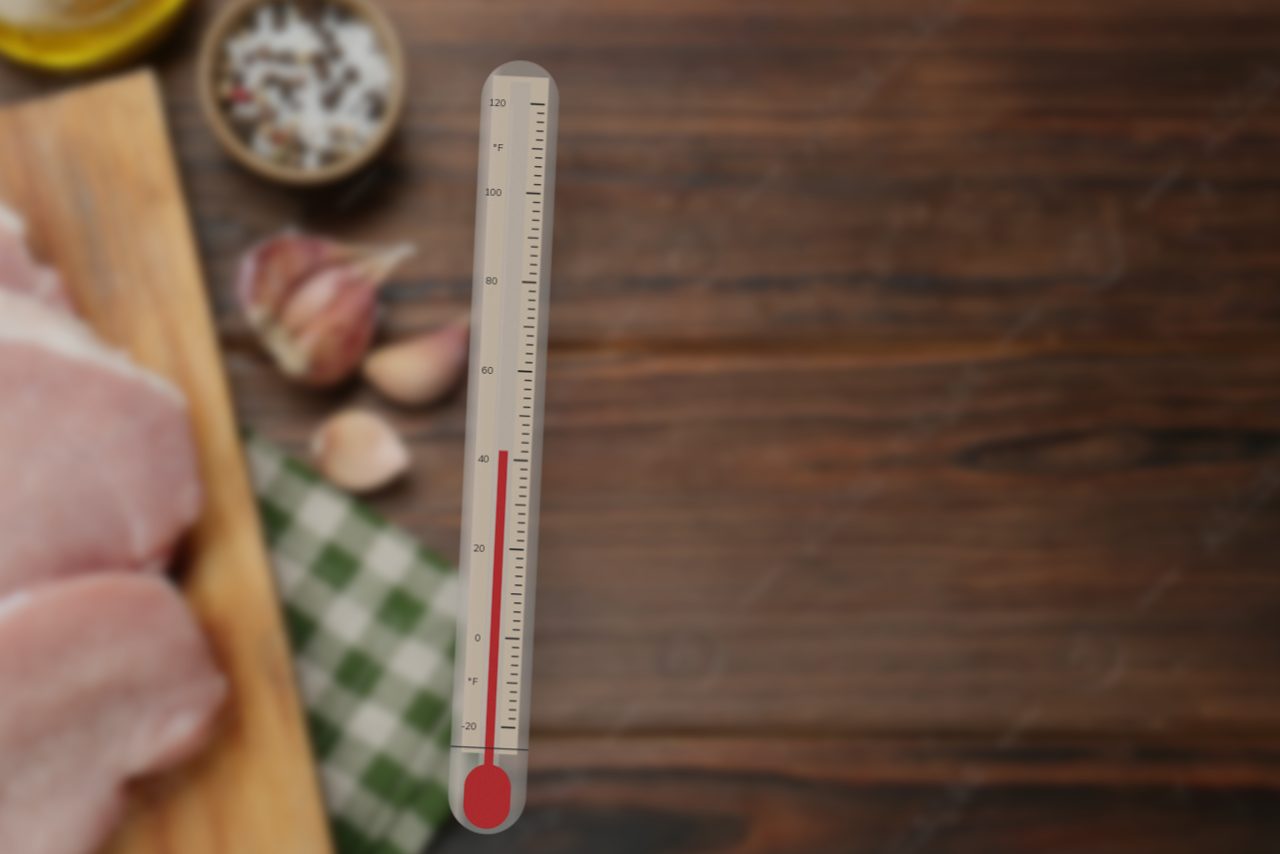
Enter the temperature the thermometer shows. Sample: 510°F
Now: 42°F
